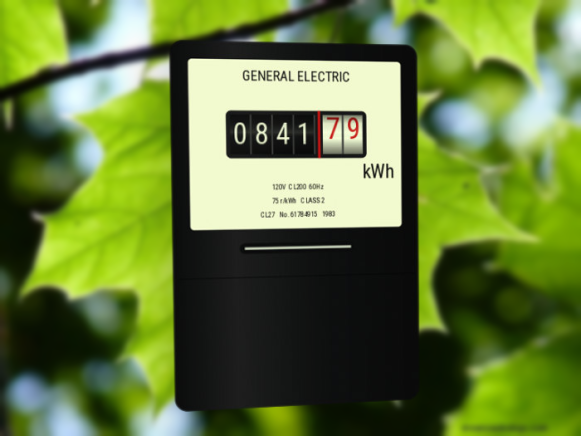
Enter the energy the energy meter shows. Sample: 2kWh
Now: 841.79kWh
